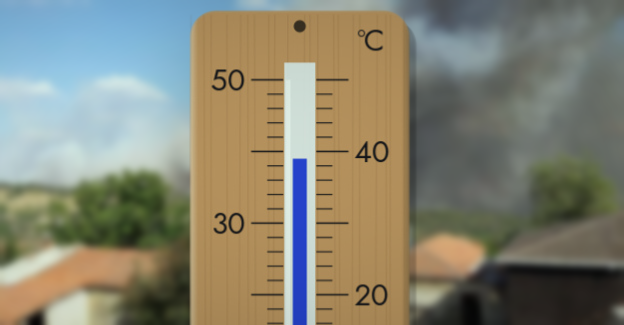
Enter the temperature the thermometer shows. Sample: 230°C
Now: 39°C
